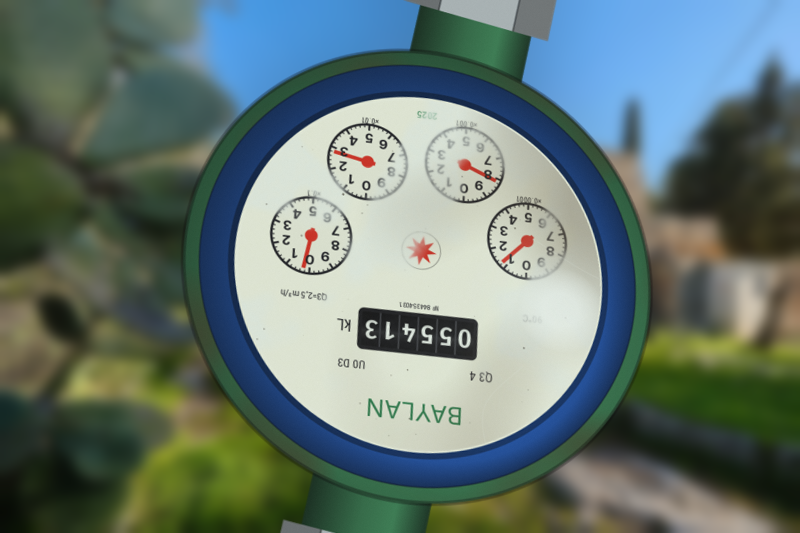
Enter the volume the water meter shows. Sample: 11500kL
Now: 55413.0281kL
